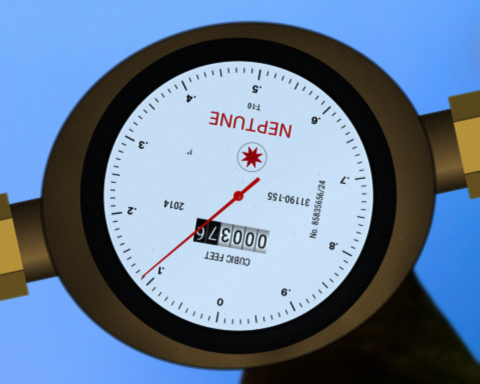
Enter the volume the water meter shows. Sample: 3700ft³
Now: 376.11ft³
